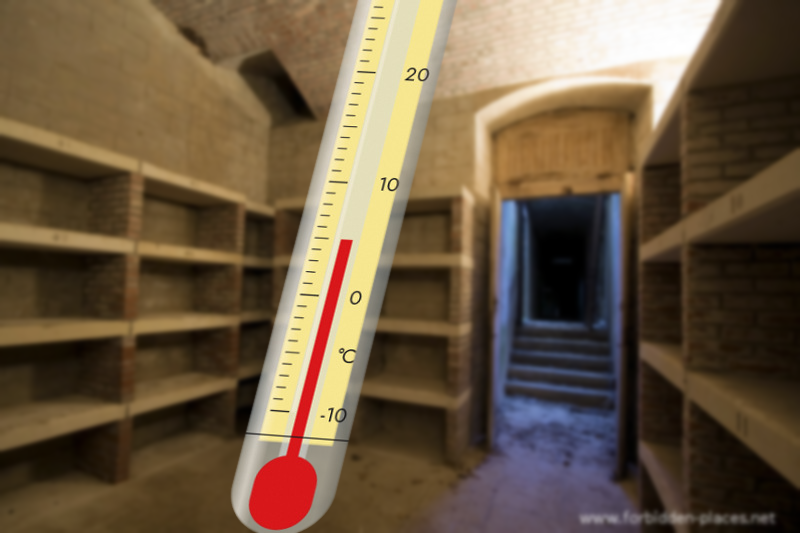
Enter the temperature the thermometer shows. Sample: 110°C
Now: 5°C
